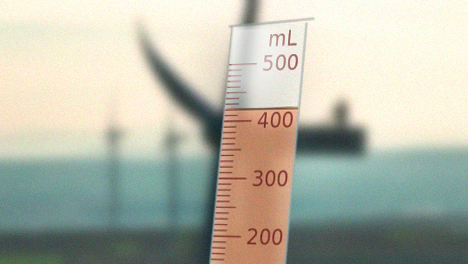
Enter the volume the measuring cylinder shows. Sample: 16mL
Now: 420mL
